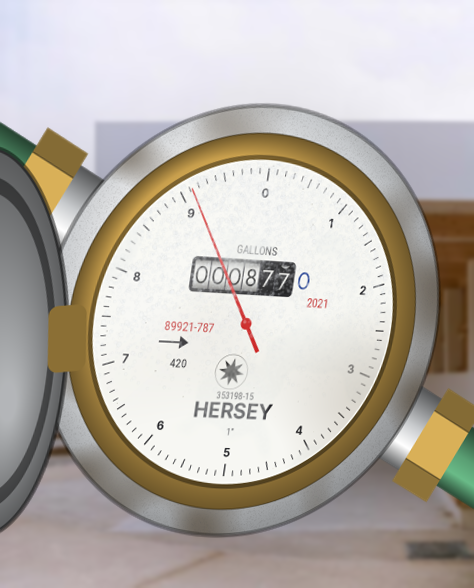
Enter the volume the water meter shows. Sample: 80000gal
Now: 8769.1gal
